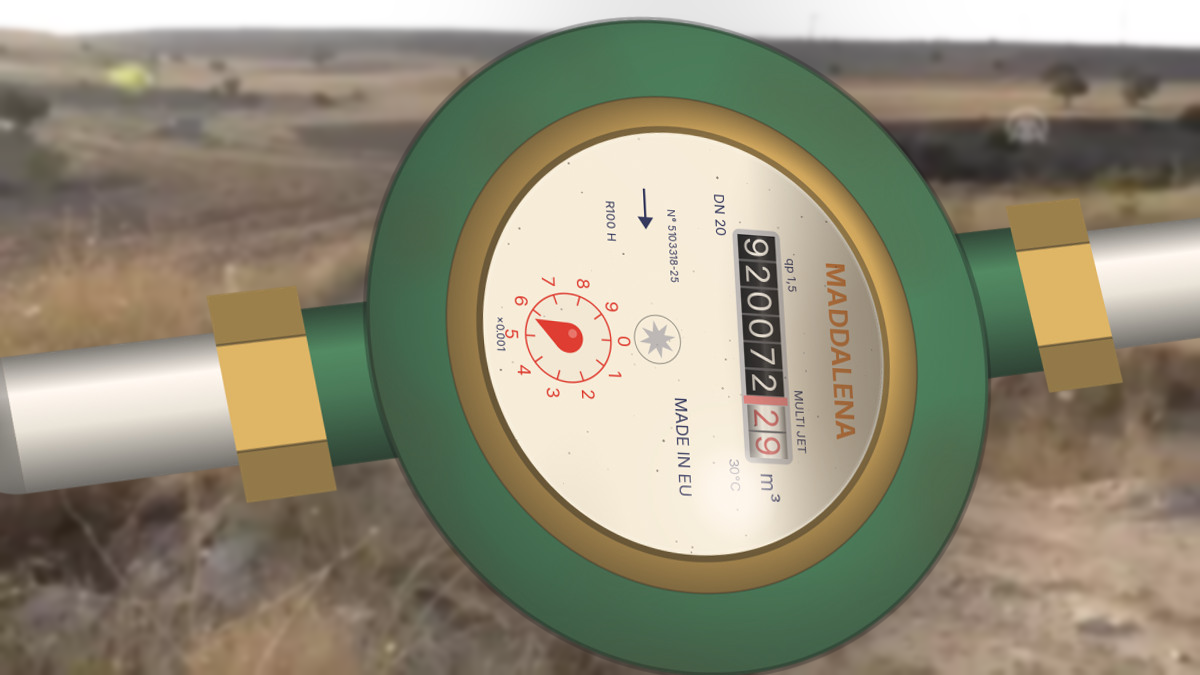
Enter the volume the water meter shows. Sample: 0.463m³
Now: 920072.295m³
